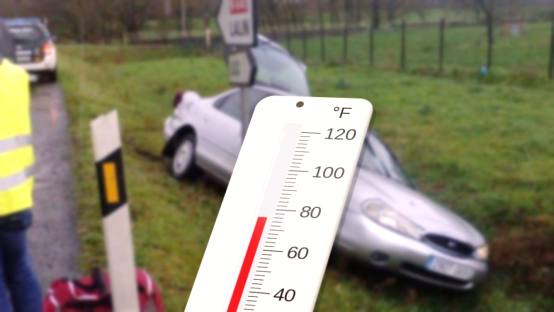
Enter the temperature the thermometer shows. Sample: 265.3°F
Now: 76°F
